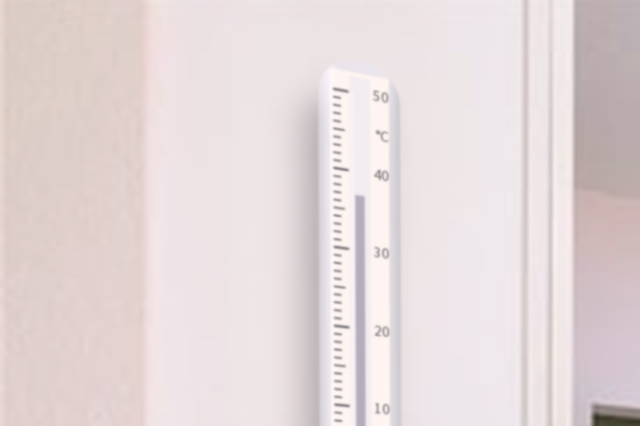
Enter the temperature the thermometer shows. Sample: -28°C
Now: 37°C
